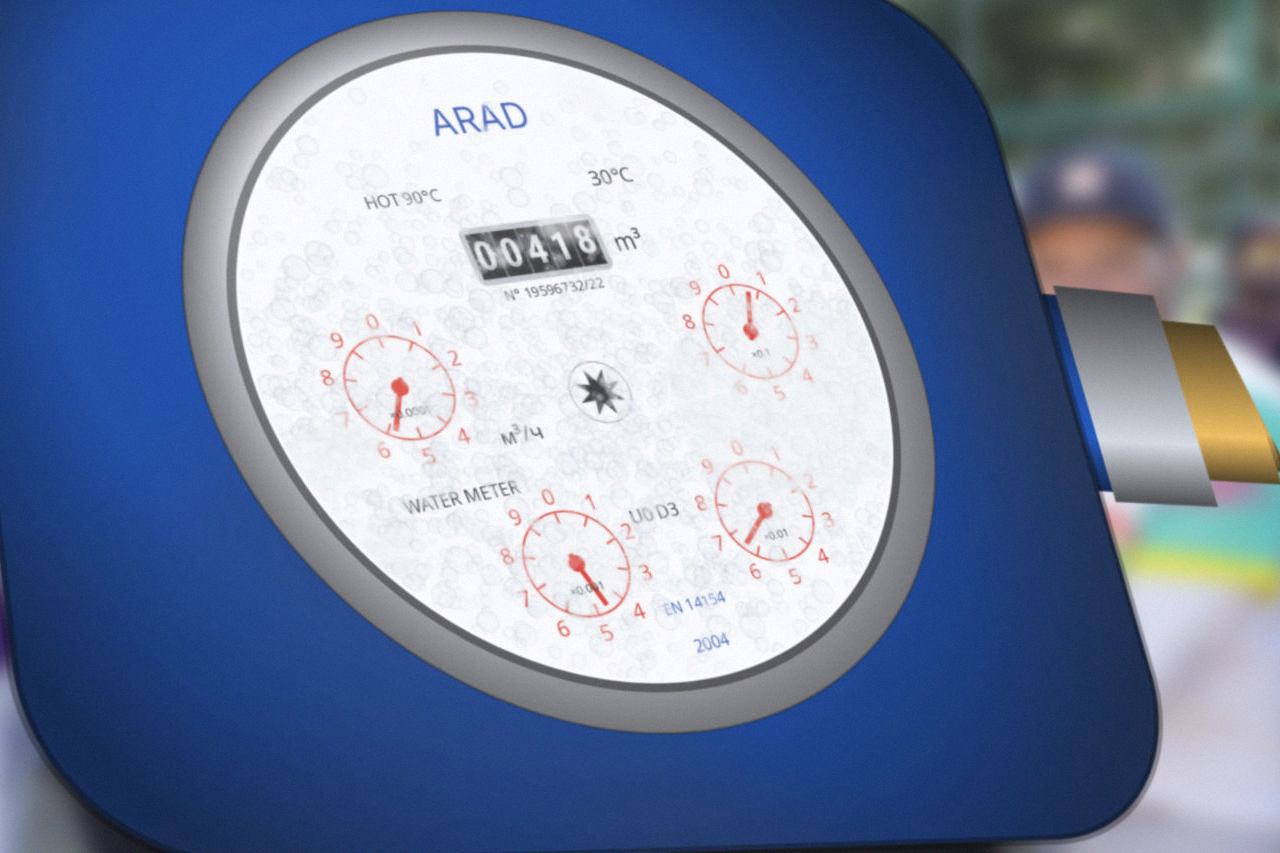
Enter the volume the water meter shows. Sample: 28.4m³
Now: 418.0645m³
